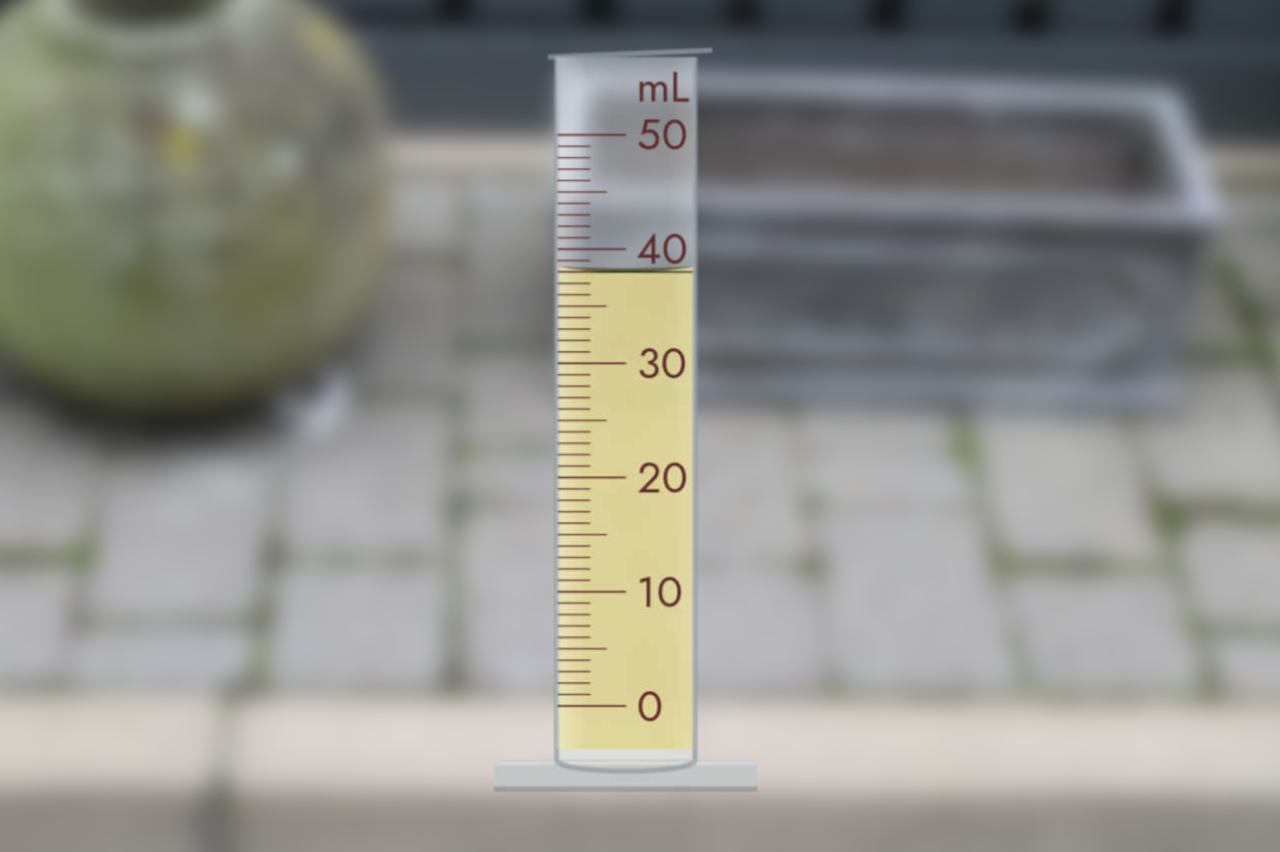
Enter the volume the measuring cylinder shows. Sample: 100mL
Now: 38mL
